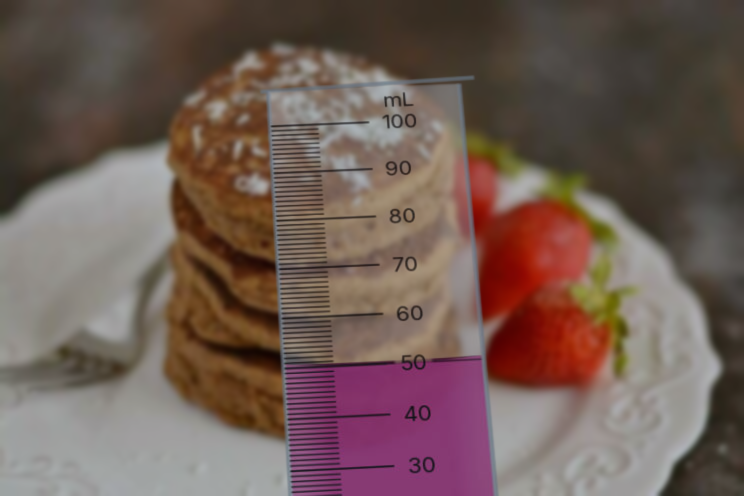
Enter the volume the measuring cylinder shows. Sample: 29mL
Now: 50mL
